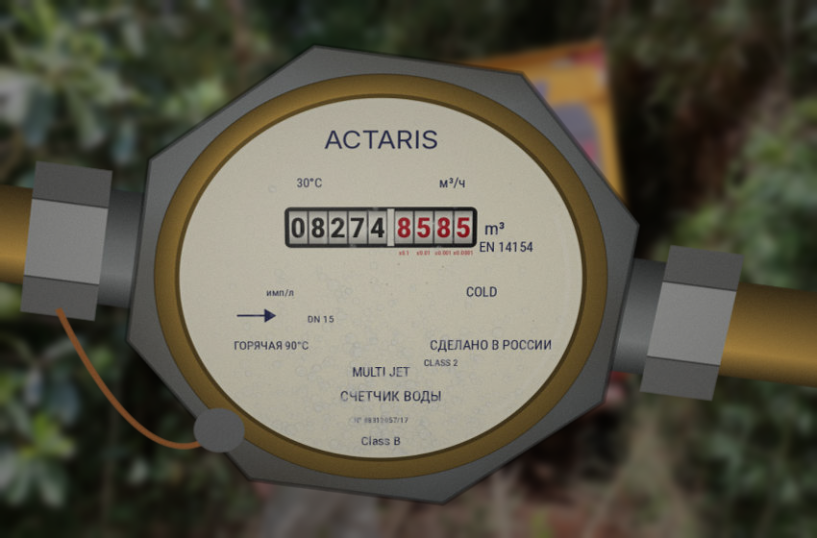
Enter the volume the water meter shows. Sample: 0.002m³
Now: 8274.8585m³
